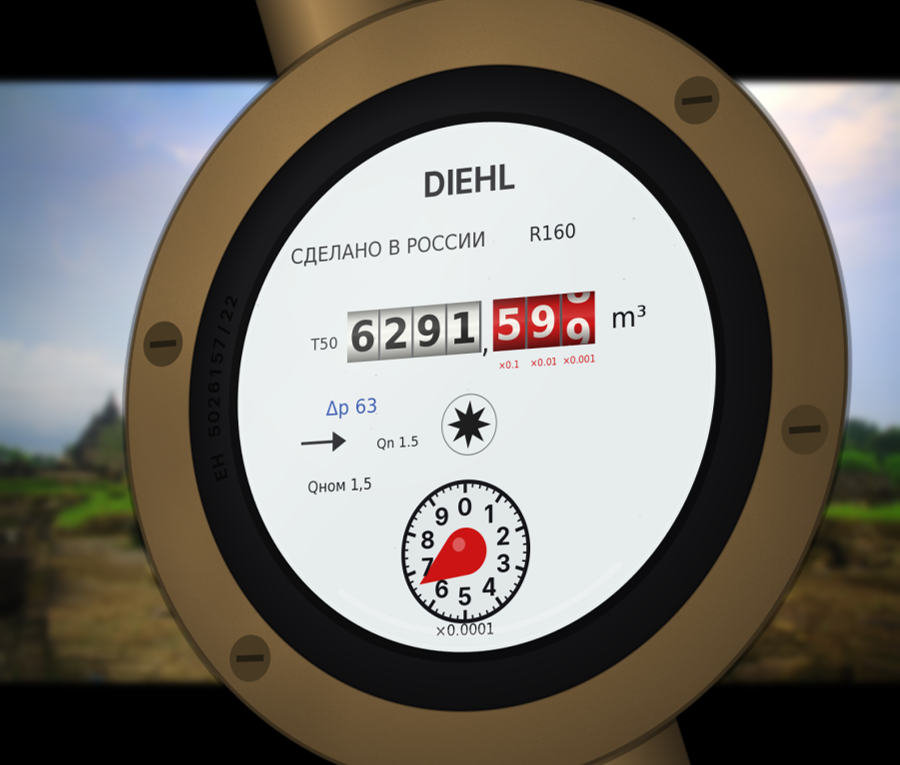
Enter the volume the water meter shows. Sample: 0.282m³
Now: 6291.5986m³
